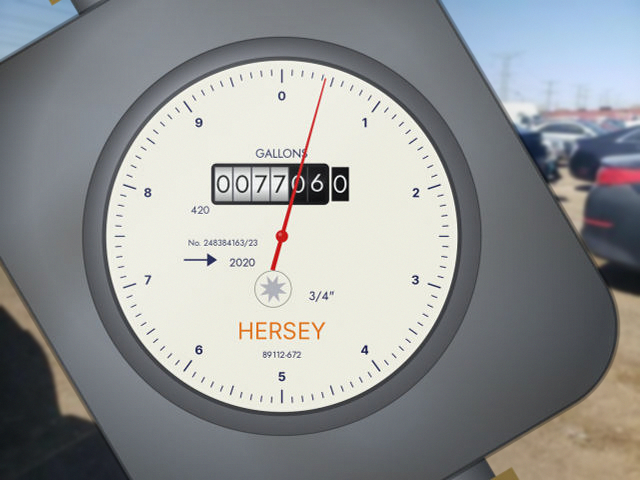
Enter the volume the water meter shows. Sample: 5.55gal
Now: 77060.4gal
